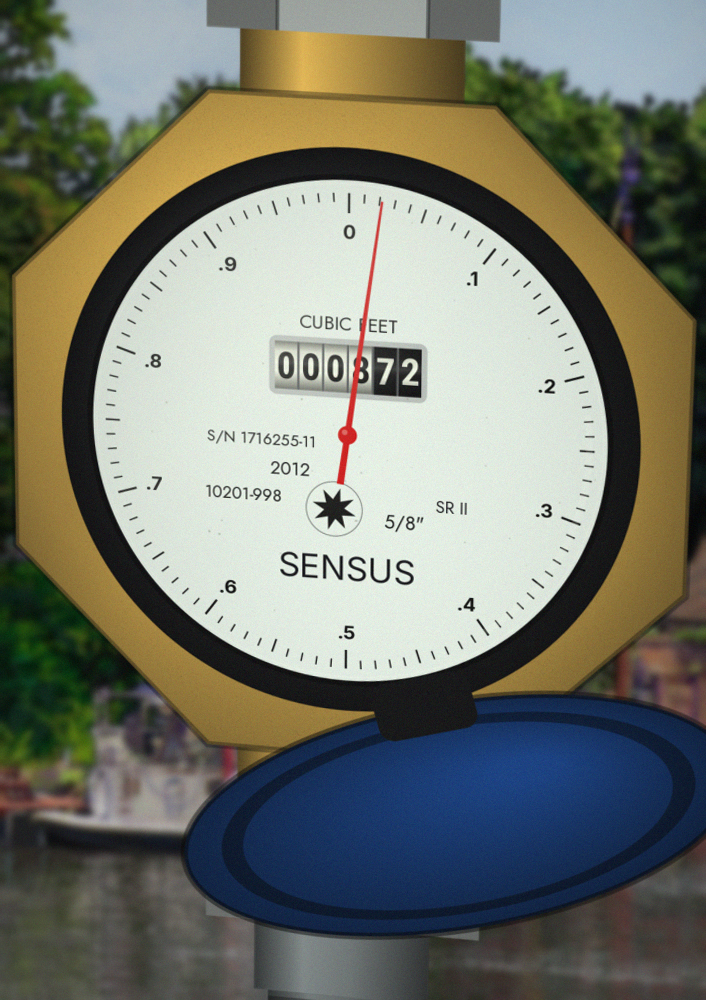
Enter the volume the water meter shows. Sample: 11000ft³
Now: 872.02ft³
